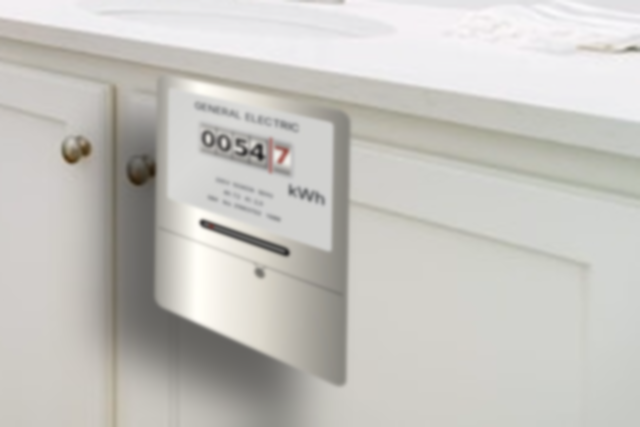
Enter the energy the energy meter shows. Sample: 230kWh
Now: 54.7kWh
